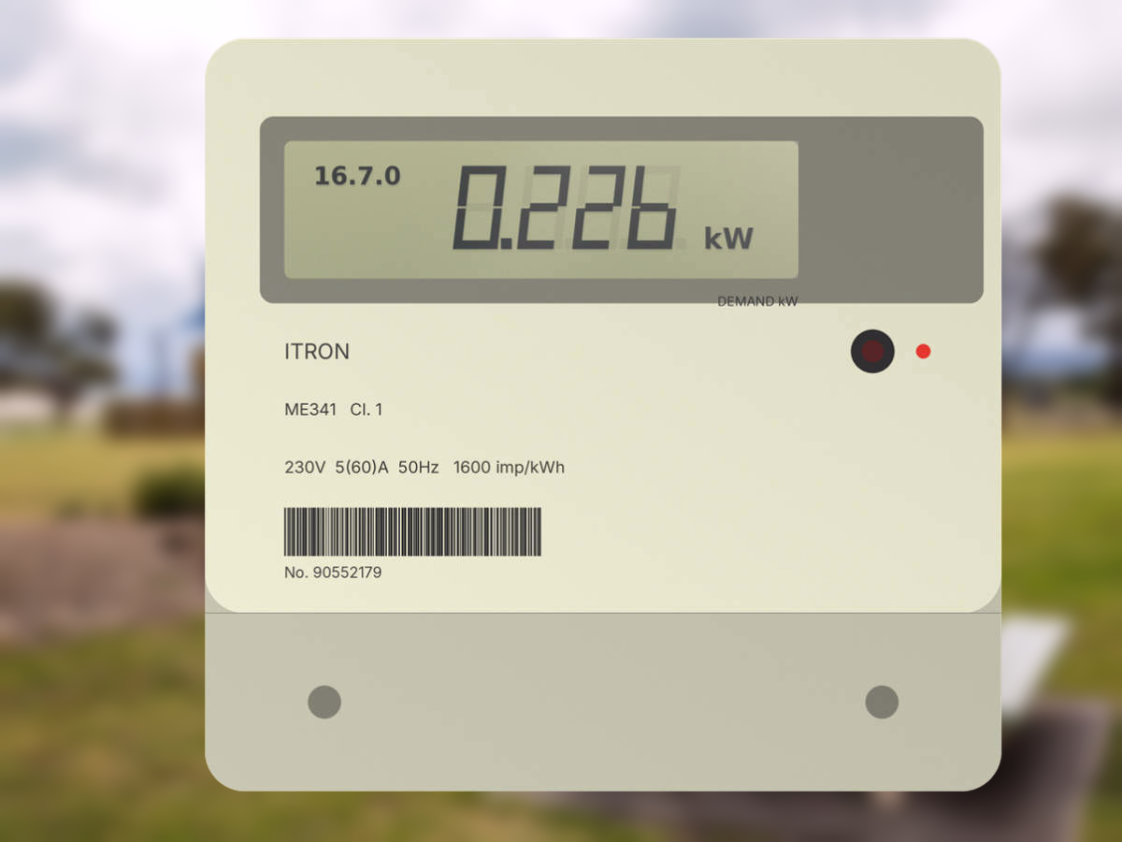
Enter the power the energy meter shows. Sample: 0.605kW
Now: 0.226kW
